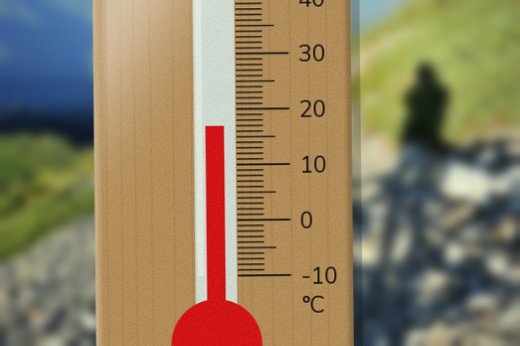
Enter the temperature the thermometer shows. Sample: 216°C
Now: 17°C
